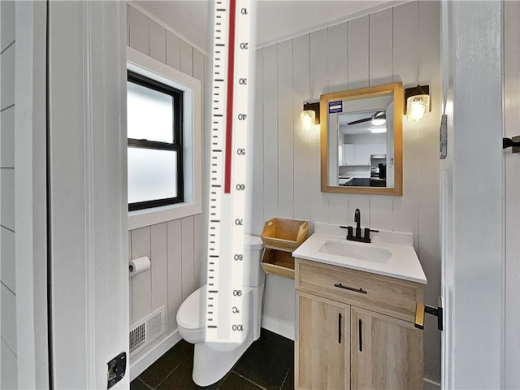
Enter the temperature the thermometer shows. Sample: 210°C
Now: 62°C
